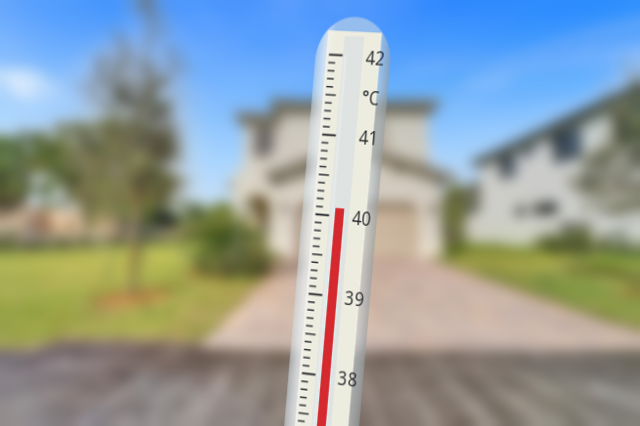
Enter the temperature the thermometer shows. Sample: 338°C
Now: 40.1°C
